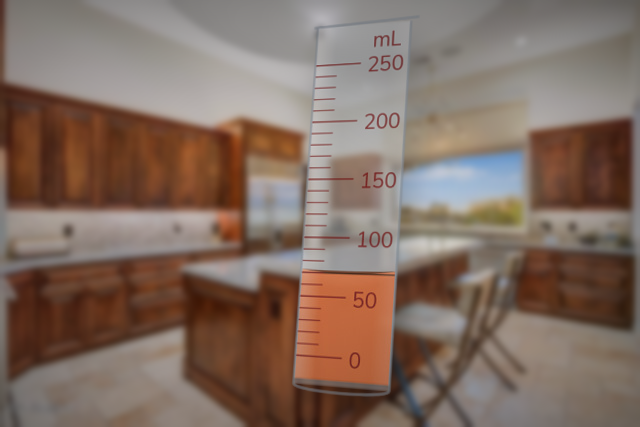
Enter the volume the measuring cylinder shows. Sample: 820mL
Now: 70mL
